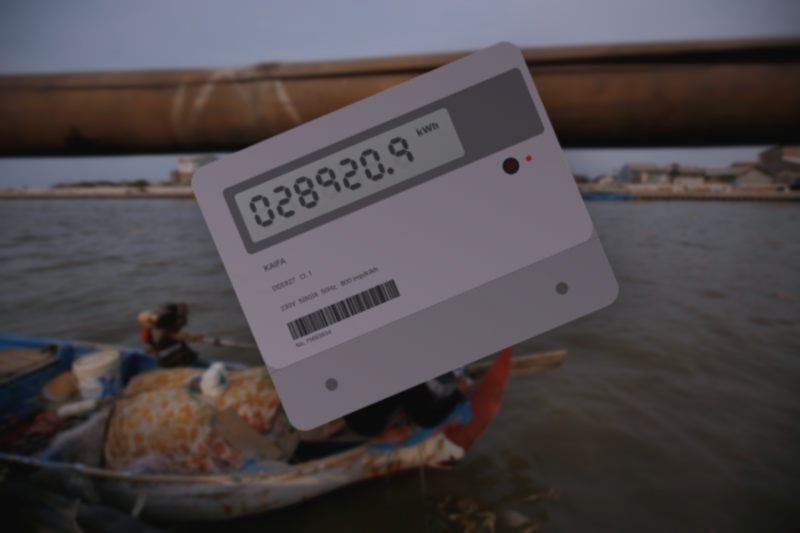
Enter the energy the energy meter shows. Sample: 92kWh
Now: 28920.9kWh
